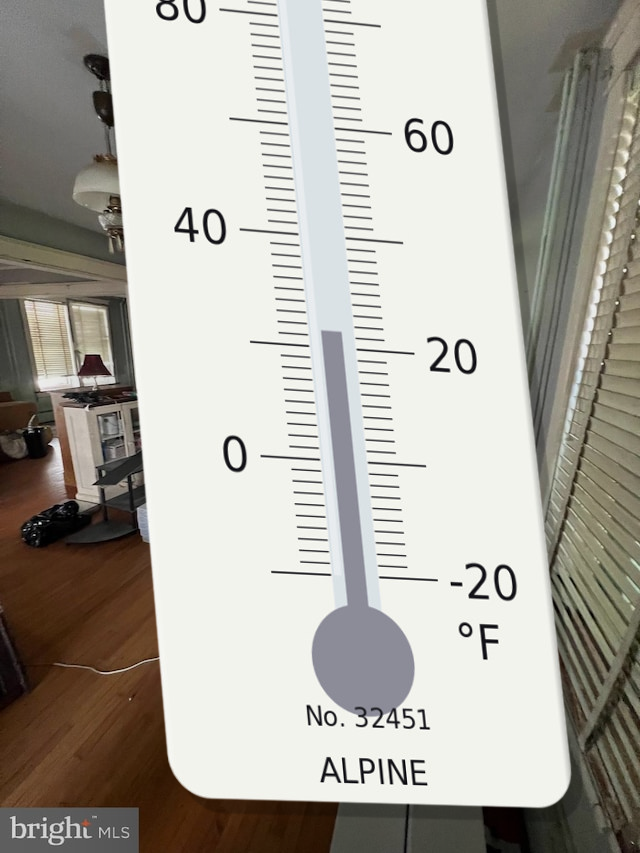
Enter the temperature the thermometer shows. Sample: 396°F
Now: 23°F
